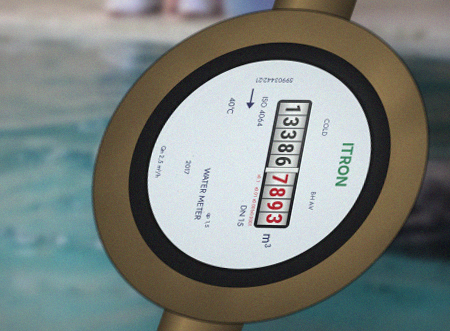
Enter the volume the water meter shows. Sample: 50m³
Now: 13386.7893m³
